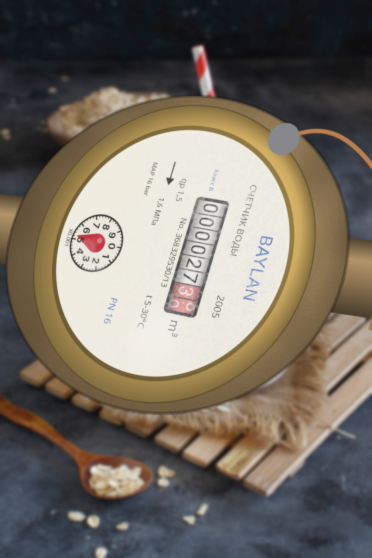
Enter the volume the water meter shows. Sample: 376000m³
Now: 27.385m³
